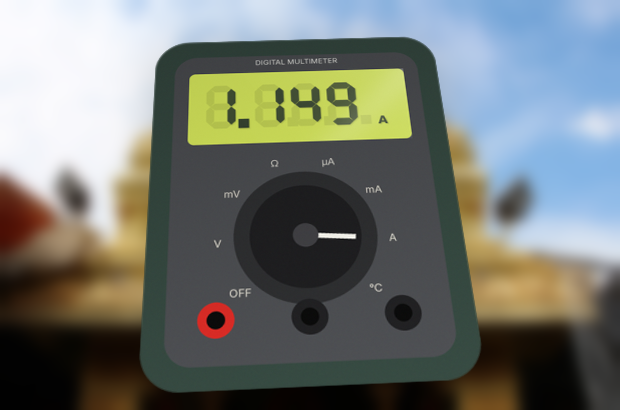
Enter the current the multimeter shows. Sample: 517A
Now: 1.149A
